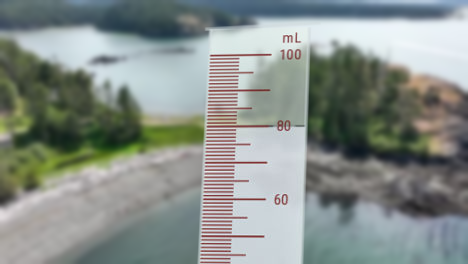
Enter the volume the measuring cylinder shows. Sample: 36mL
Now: 80mL
